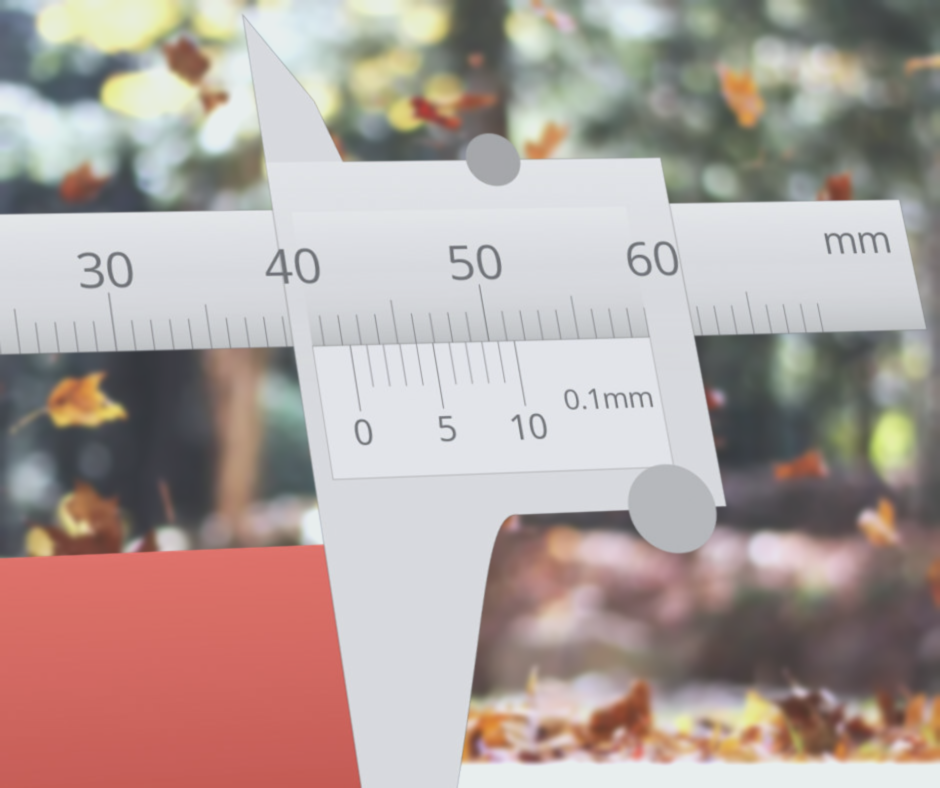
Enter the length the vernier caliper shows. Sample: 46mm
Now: 42.4mm
